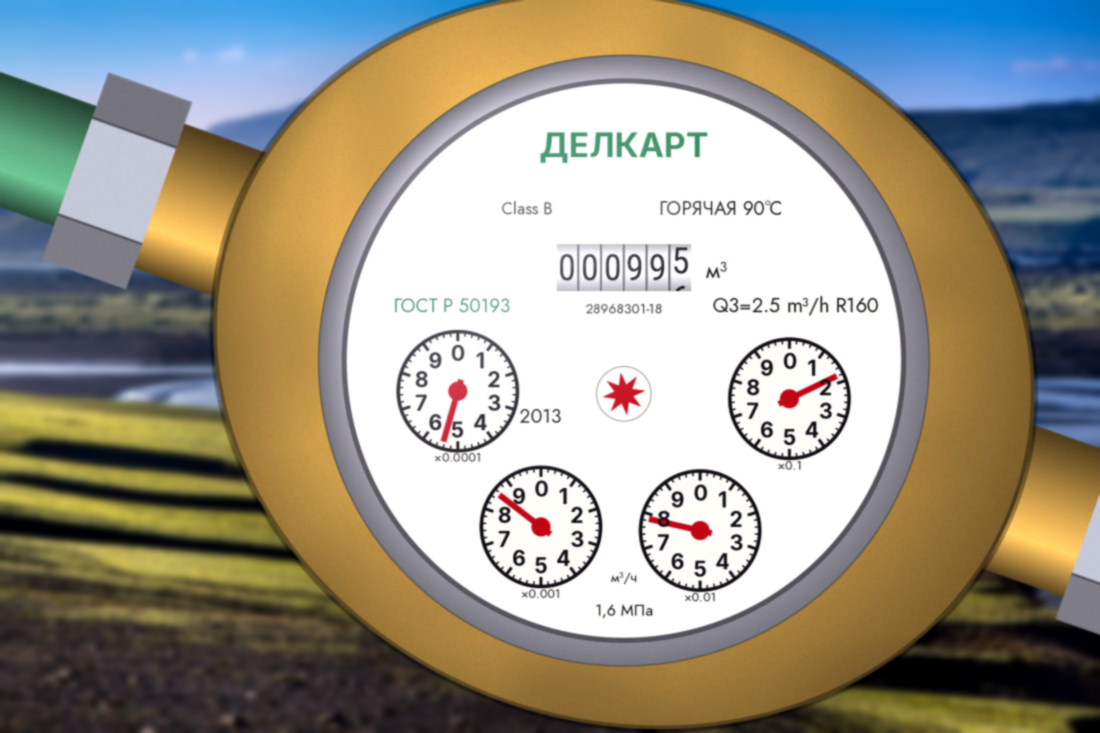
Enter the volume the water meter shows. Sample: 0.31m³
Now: 995.1785m³
